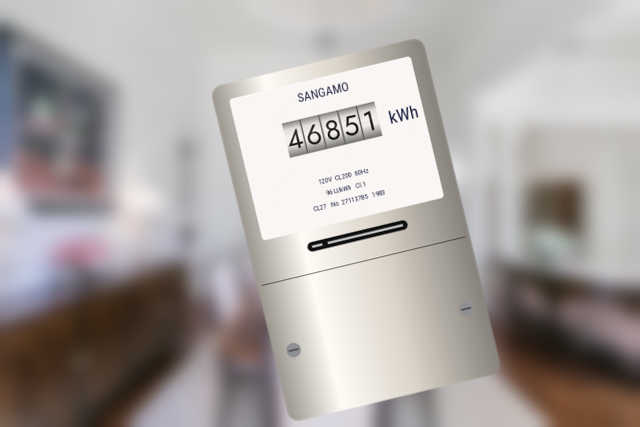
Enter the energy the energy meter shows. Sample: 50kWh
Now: 46851kWh
